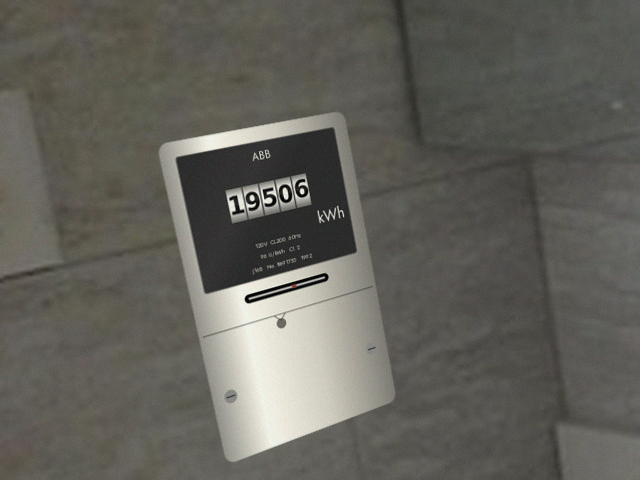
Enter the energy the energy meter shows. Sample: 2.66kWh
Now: 19506kWh
